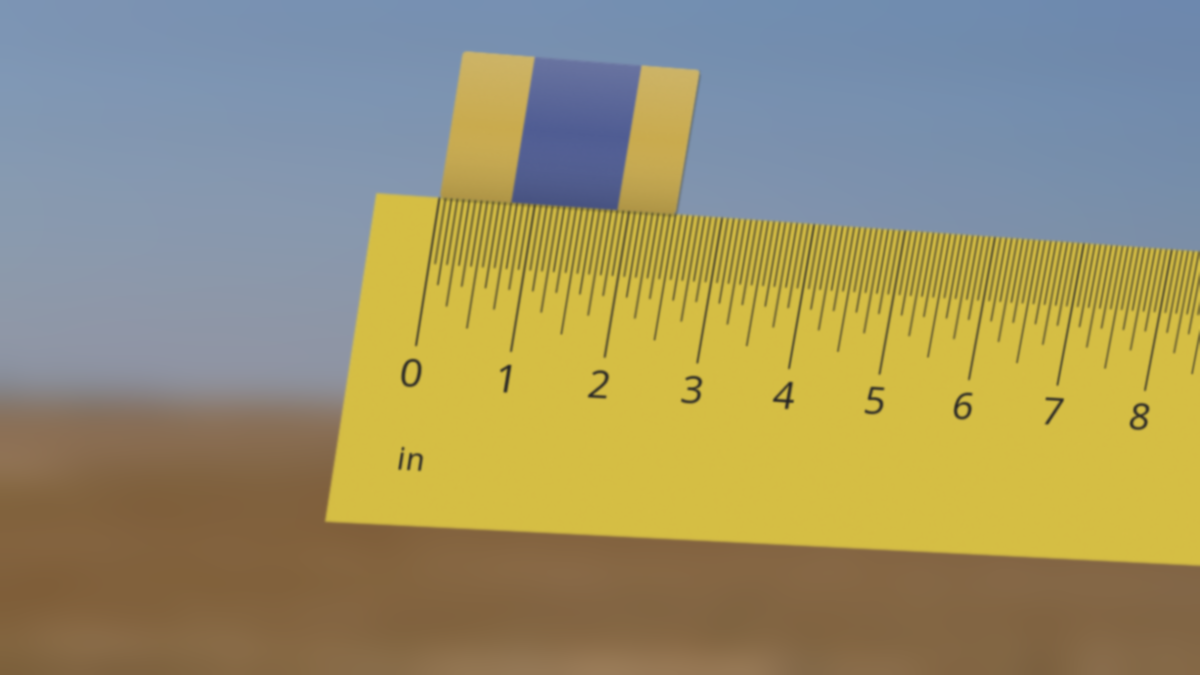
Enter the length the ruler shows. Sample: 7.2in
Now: 2.5in
